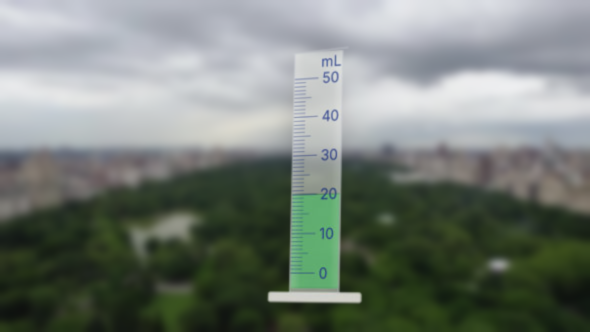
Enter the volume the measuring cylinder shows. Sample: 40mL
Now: 20mL
